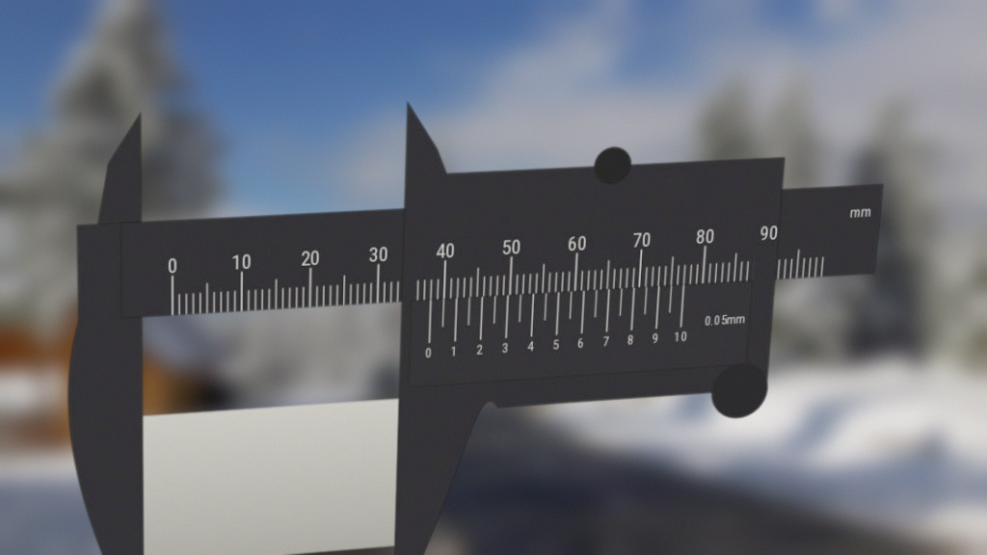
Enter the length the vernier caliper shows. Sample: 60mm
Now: 38.0mm
